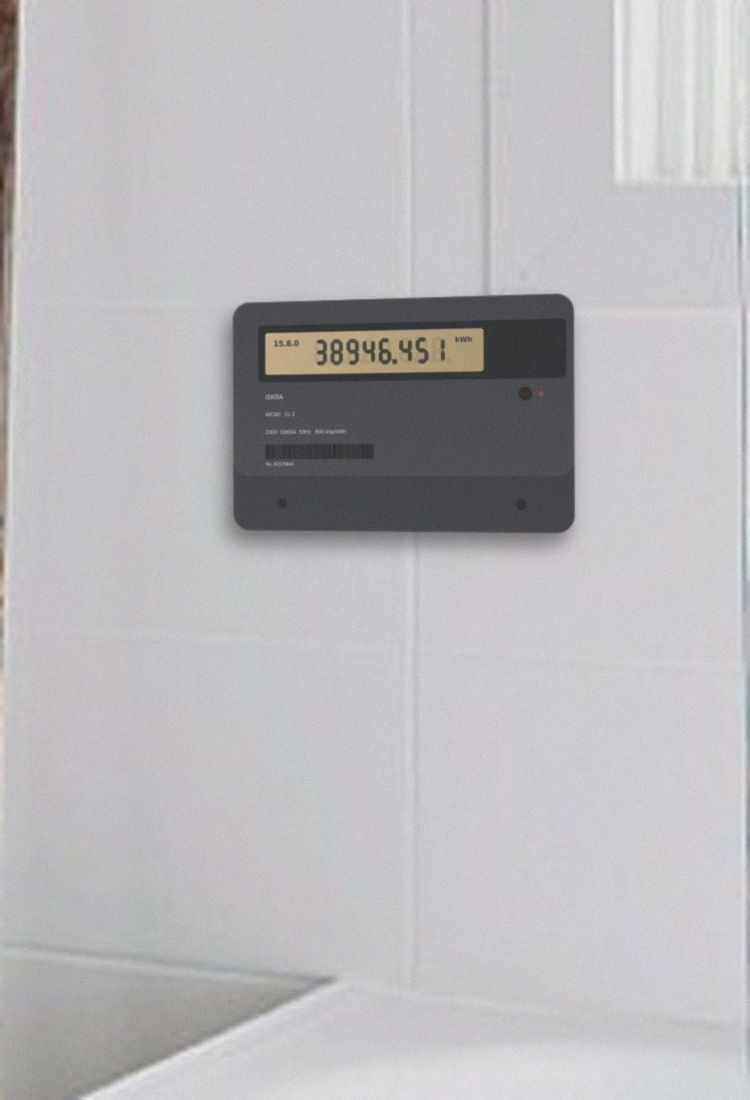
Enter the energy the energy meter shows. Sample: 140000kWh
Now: 38946.451kWh
